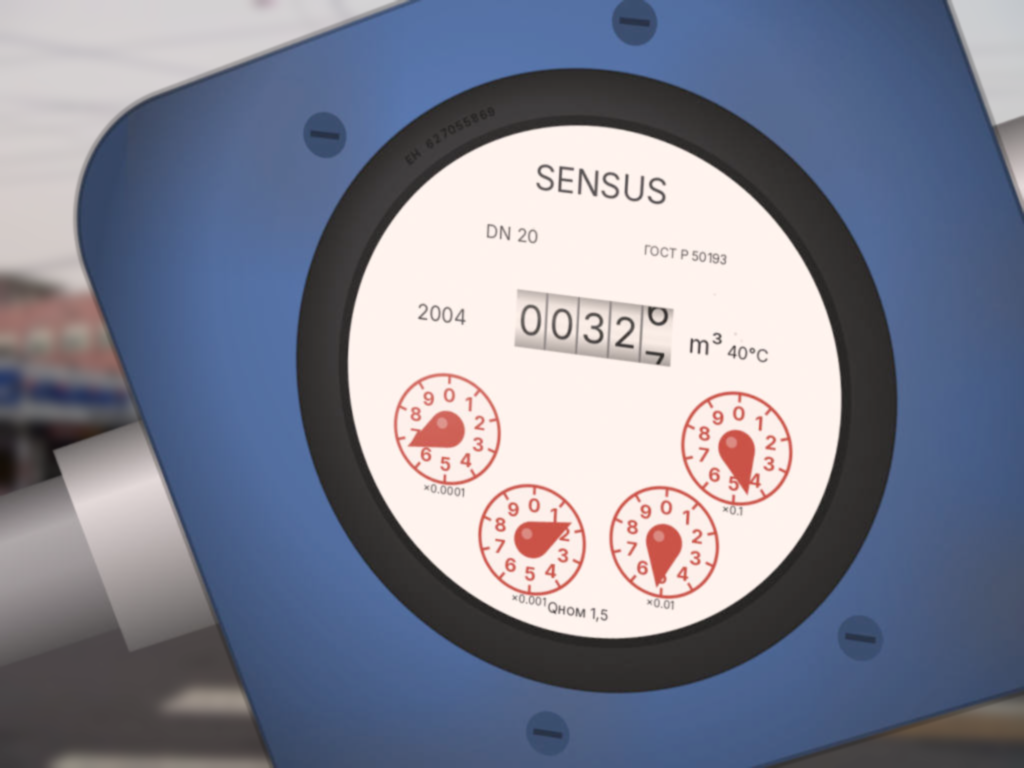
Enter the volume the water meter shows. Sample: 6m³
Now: 326.4516m³
